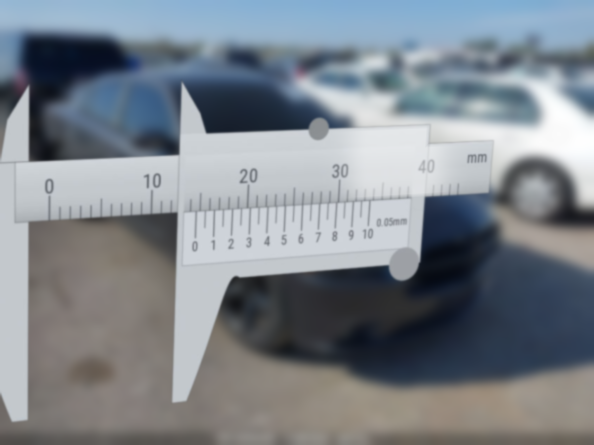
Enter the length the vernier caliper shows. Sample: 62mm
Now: 14.6mm
